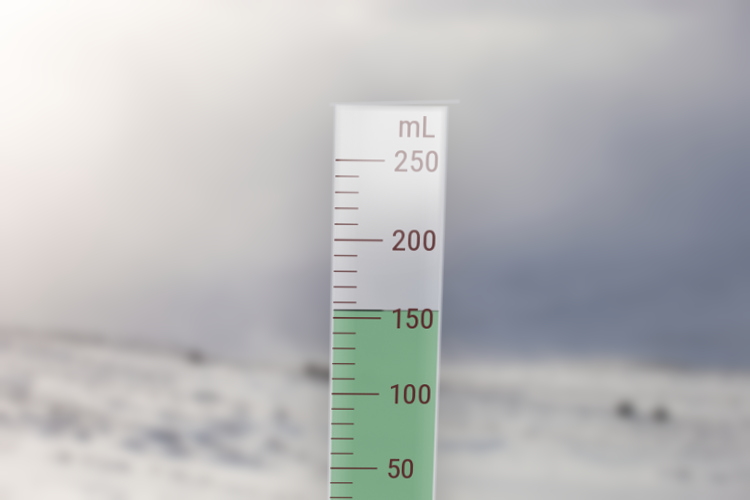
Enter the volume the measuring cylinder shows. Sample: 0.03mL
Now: 155mL
